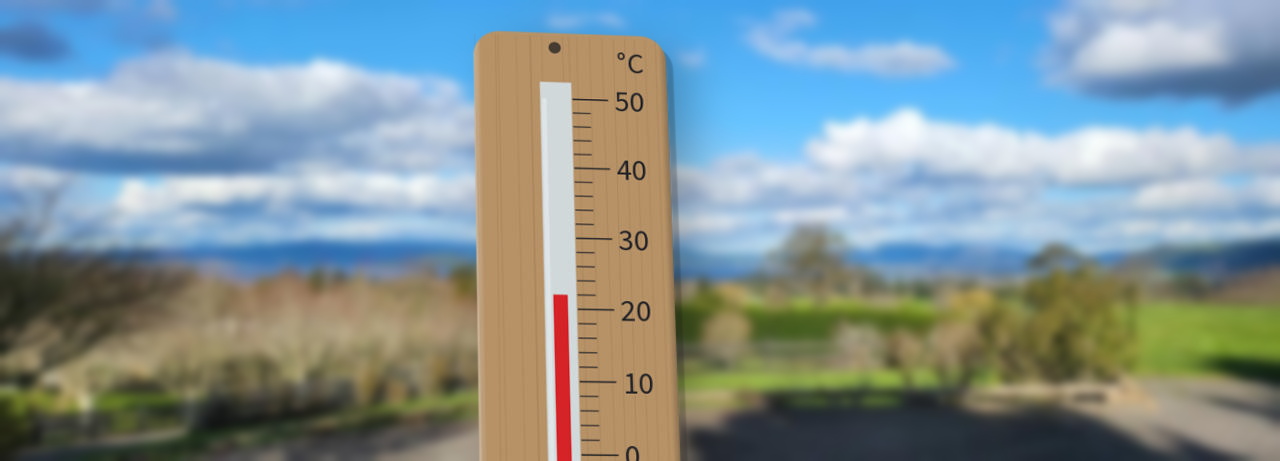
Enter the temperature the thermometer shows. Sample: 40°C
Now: 22°C
